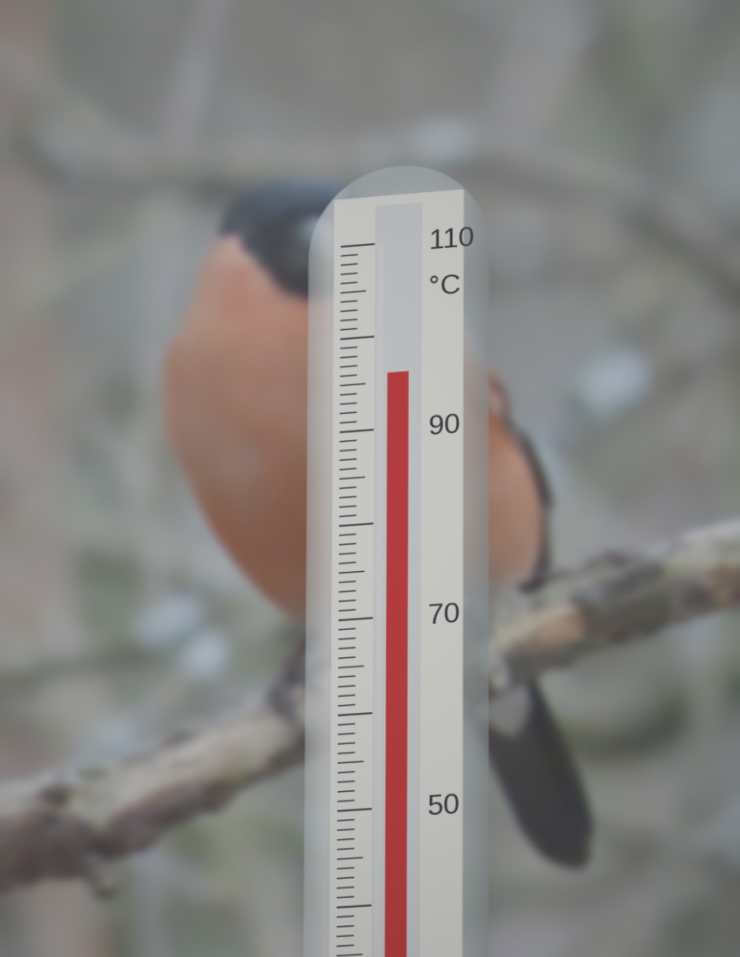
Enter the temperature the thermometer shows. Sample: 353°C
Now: 96°C
